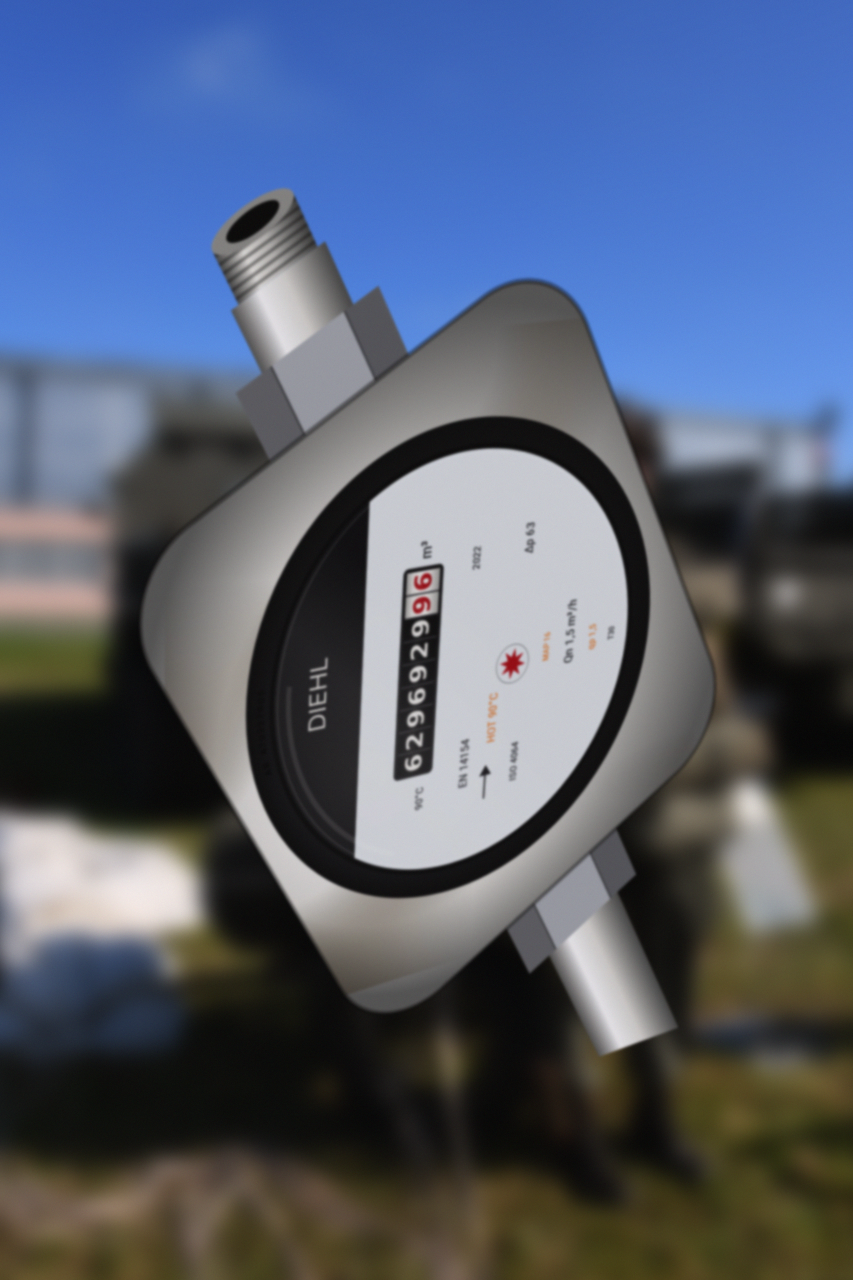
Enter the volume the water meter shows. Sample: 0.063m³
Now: 6296929.96m³
